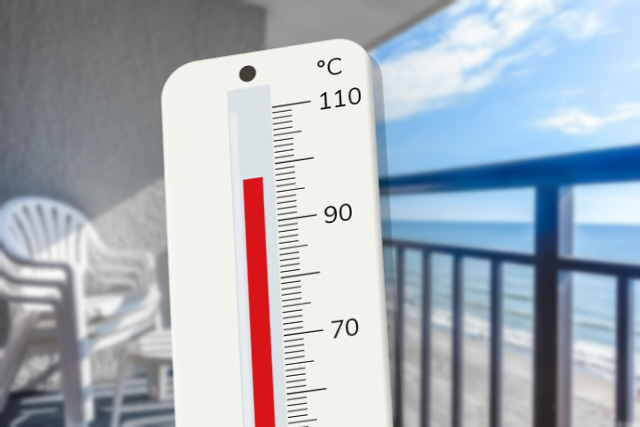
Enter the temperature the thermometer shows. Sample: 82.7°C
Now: 98°C
